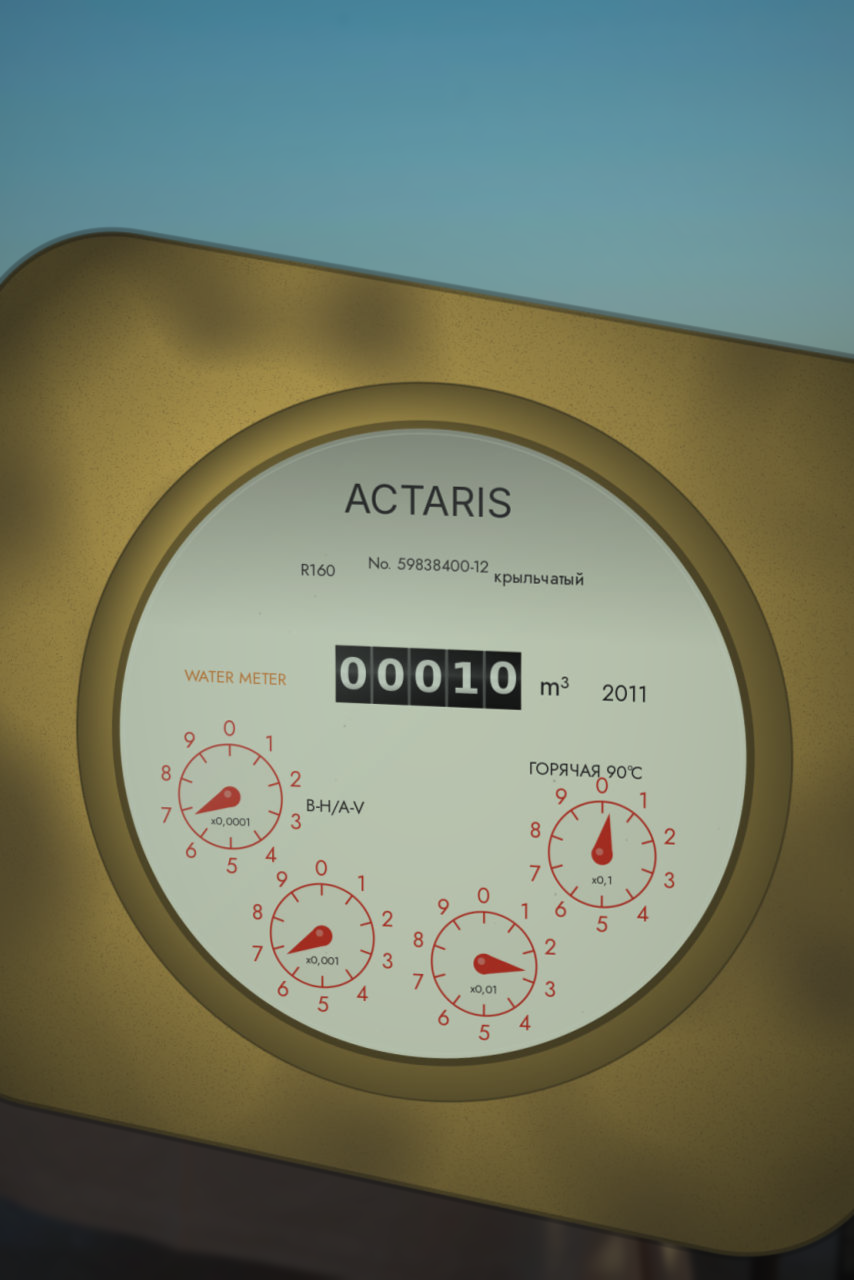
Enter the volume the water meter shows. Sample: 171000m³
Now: 10.0266m³
